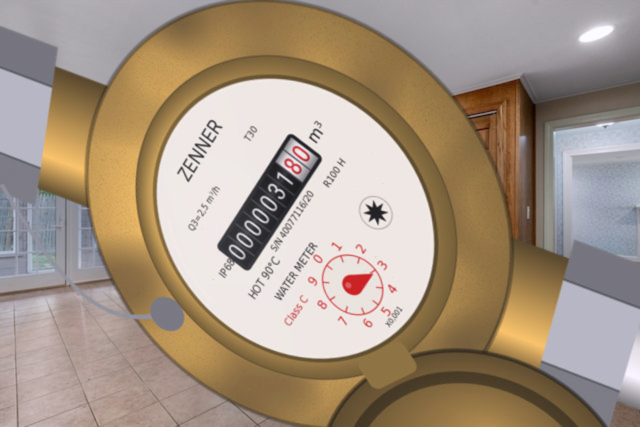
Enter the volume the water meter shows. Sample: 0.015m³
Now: 31.803m³
